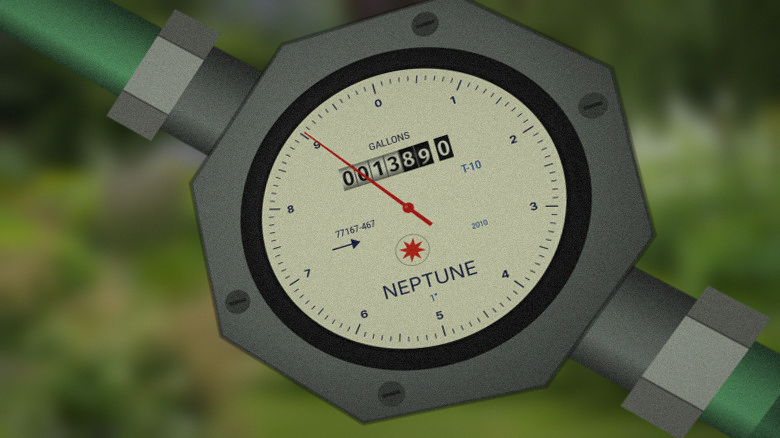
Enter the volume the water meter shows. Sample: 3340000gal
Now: 13889.0gal
